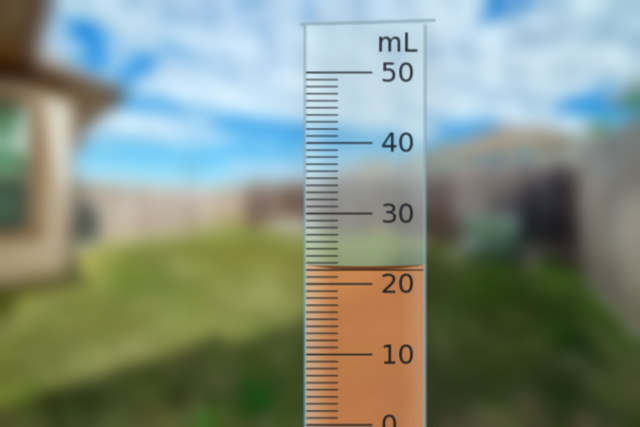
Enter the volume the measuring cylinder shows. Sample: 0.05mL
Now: 22mL
